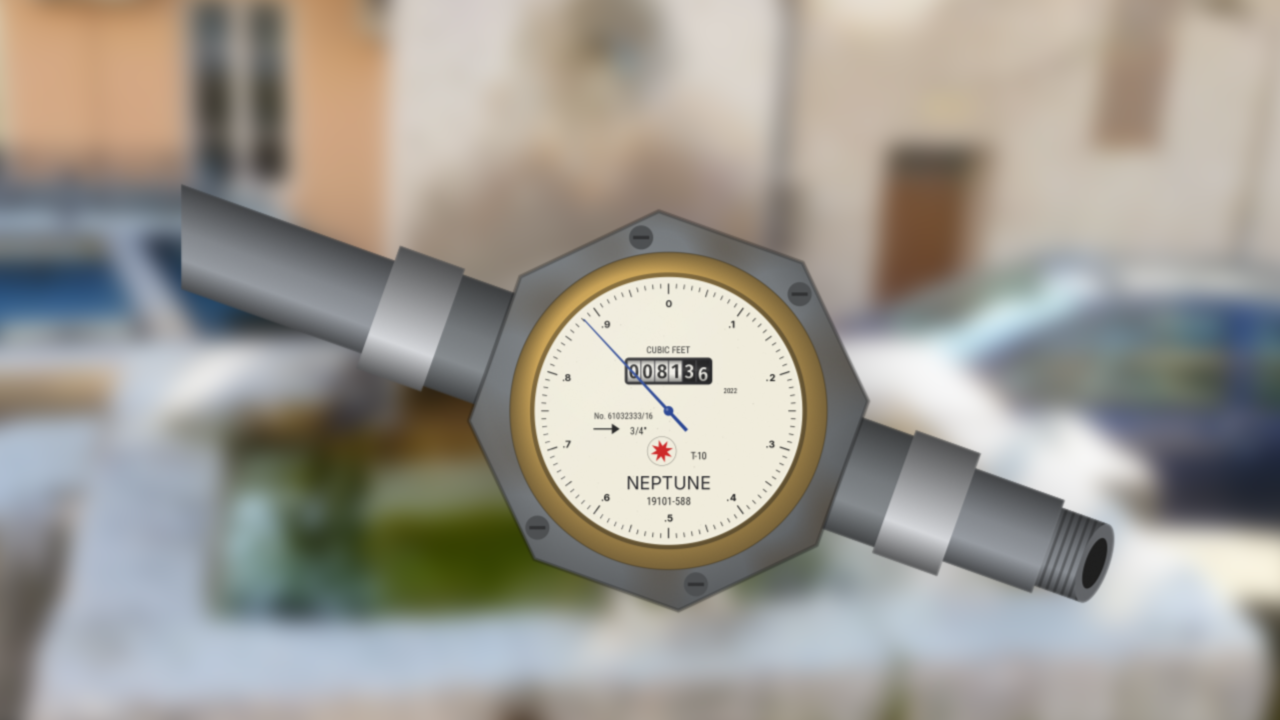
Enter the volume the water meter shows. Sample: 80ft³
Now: 8135.88ft³
